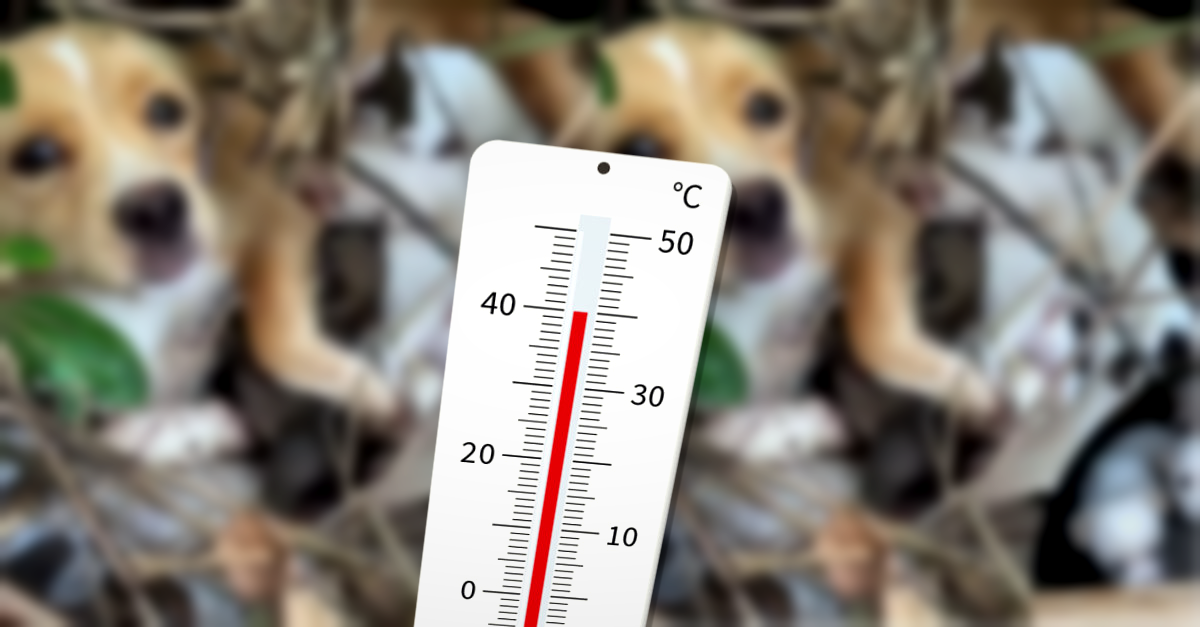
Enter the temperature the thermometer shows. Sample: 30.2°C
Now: 40°C
